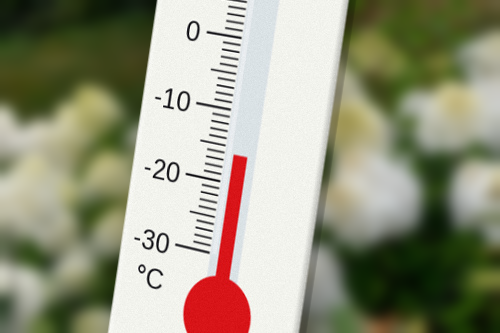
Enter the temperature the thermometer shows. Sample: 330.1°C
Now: -16°C
